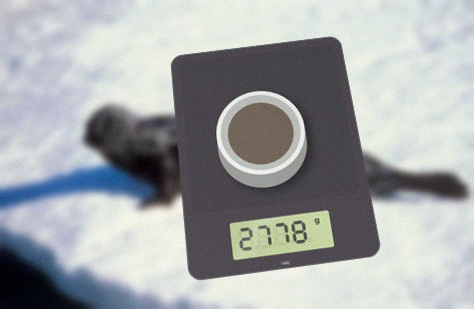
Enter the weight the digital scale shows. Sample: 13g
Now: 2778g
